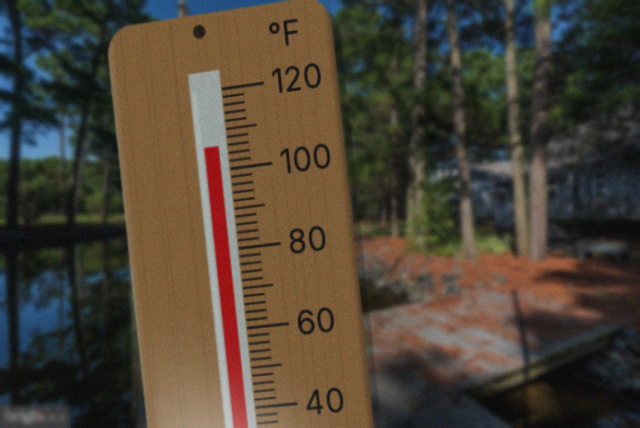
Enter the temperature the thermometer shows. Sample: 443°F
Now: 106°F
